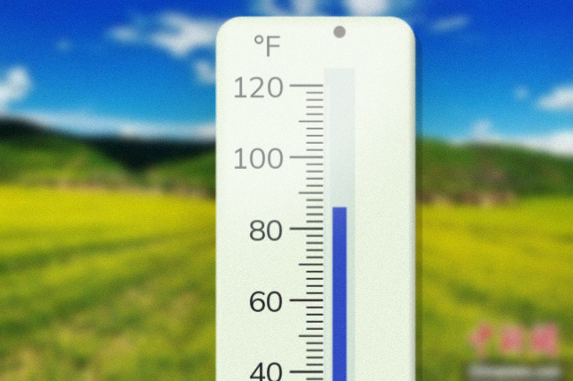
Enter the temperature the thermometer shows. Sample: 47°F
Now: 86°F
